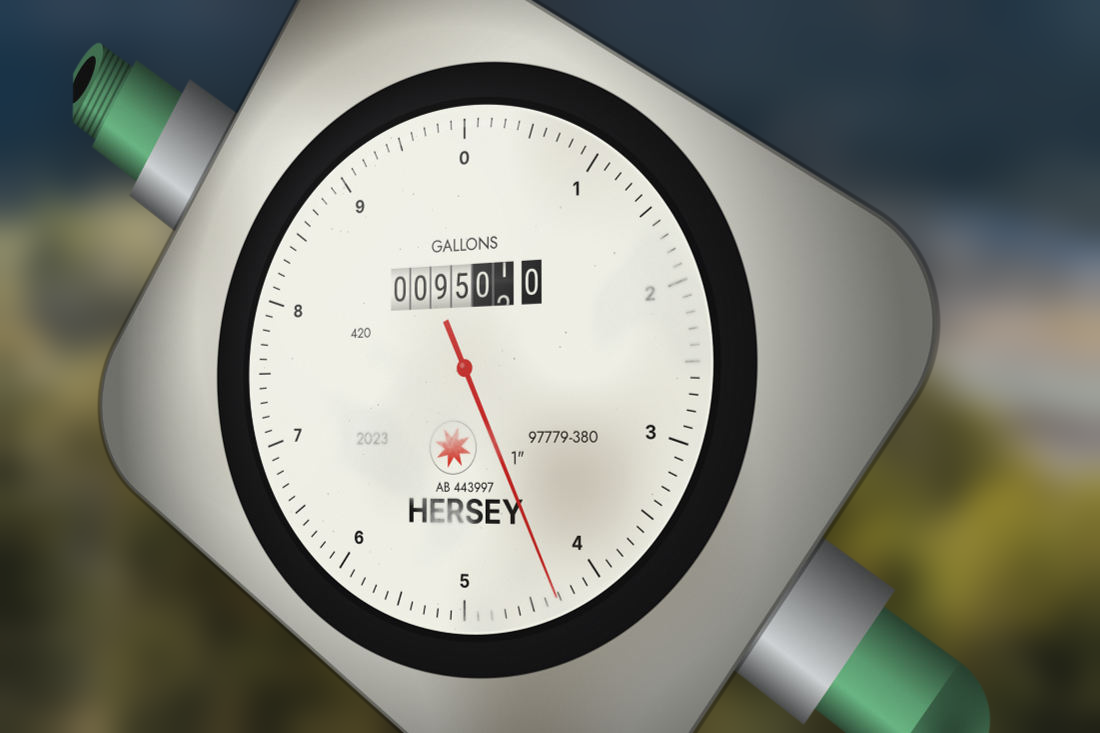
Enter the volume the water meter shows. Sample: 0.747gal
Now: 95014.3gal
